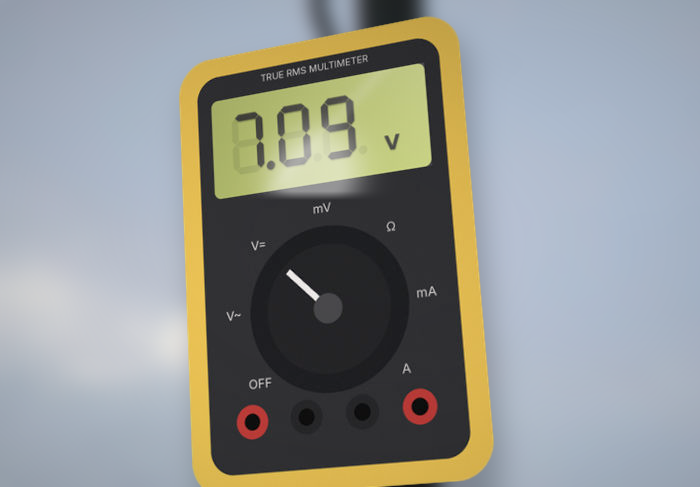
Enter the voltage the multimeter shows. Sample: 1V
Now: 7.09V
